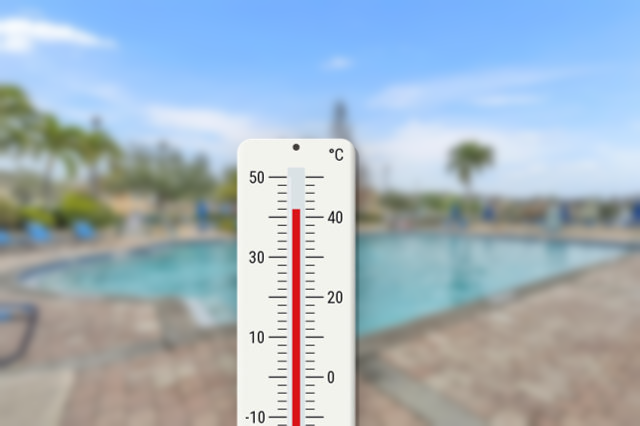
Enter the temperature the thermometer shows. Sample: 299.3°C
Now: 42°C
